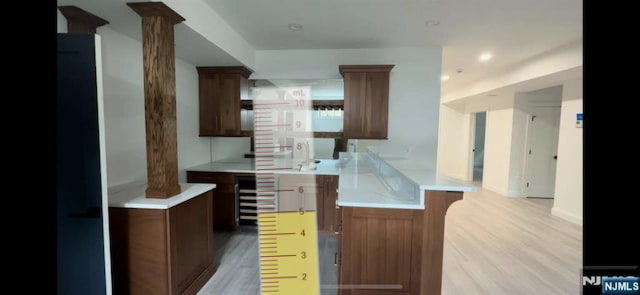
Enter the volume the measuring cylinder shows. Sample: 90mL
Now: 5mL
